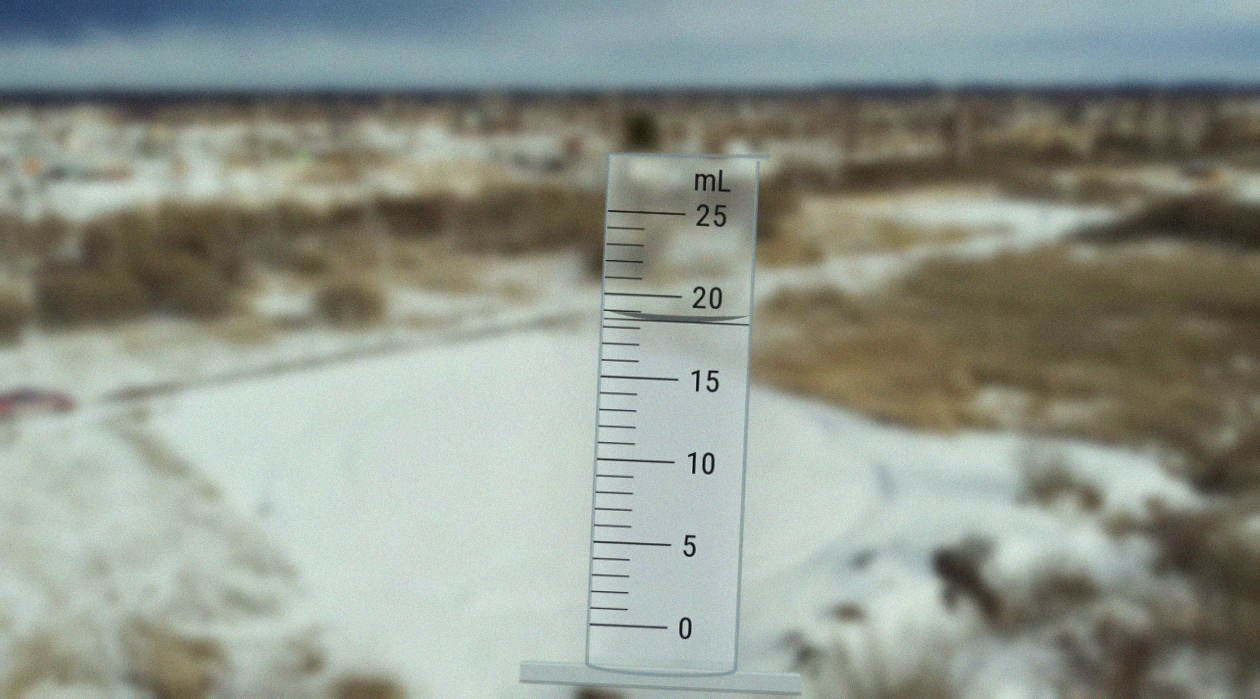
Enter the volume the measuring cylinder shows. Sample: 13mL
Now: 18.5mL
